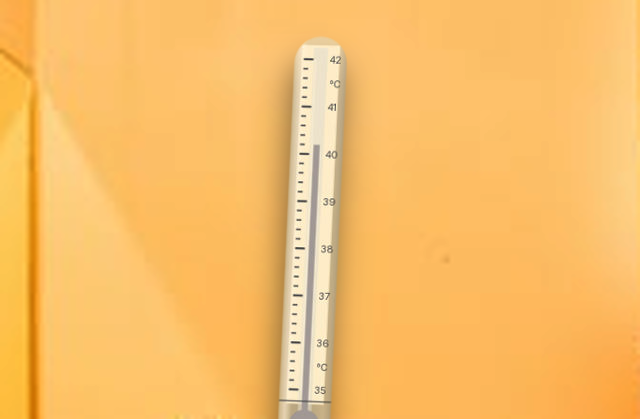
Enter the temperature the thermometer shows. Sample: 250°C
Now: 40.2°C
